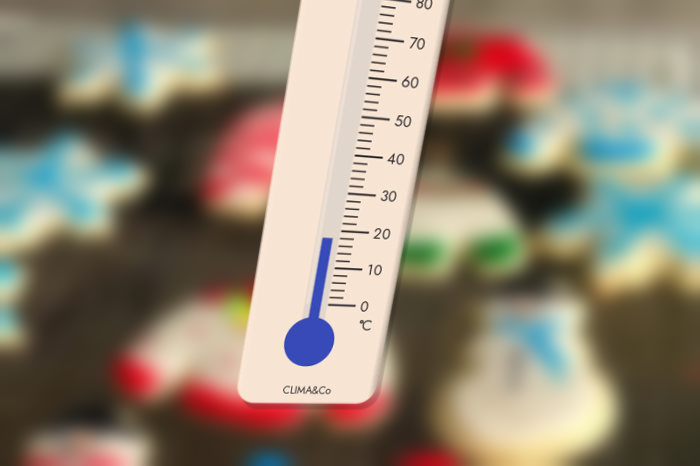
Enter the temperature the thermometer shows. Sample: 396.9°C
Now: 18°C
